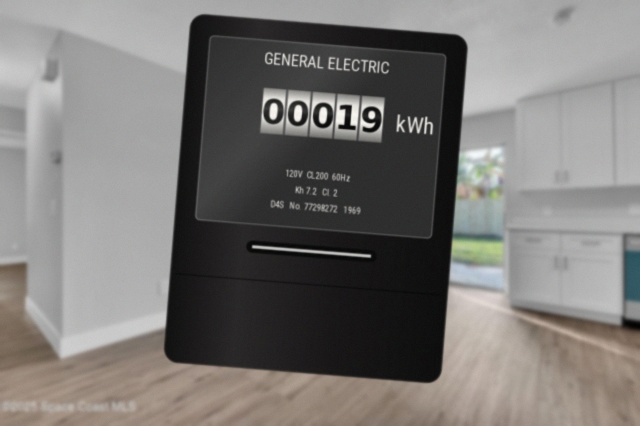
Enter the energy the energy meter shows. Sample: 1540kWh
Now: 19kWh
